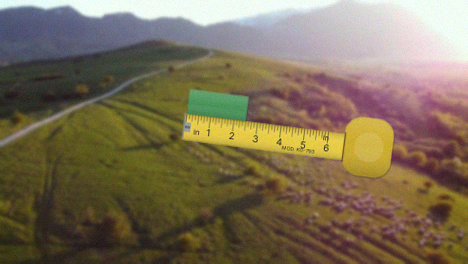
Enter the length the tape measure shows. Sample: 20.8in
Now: 2.5in
